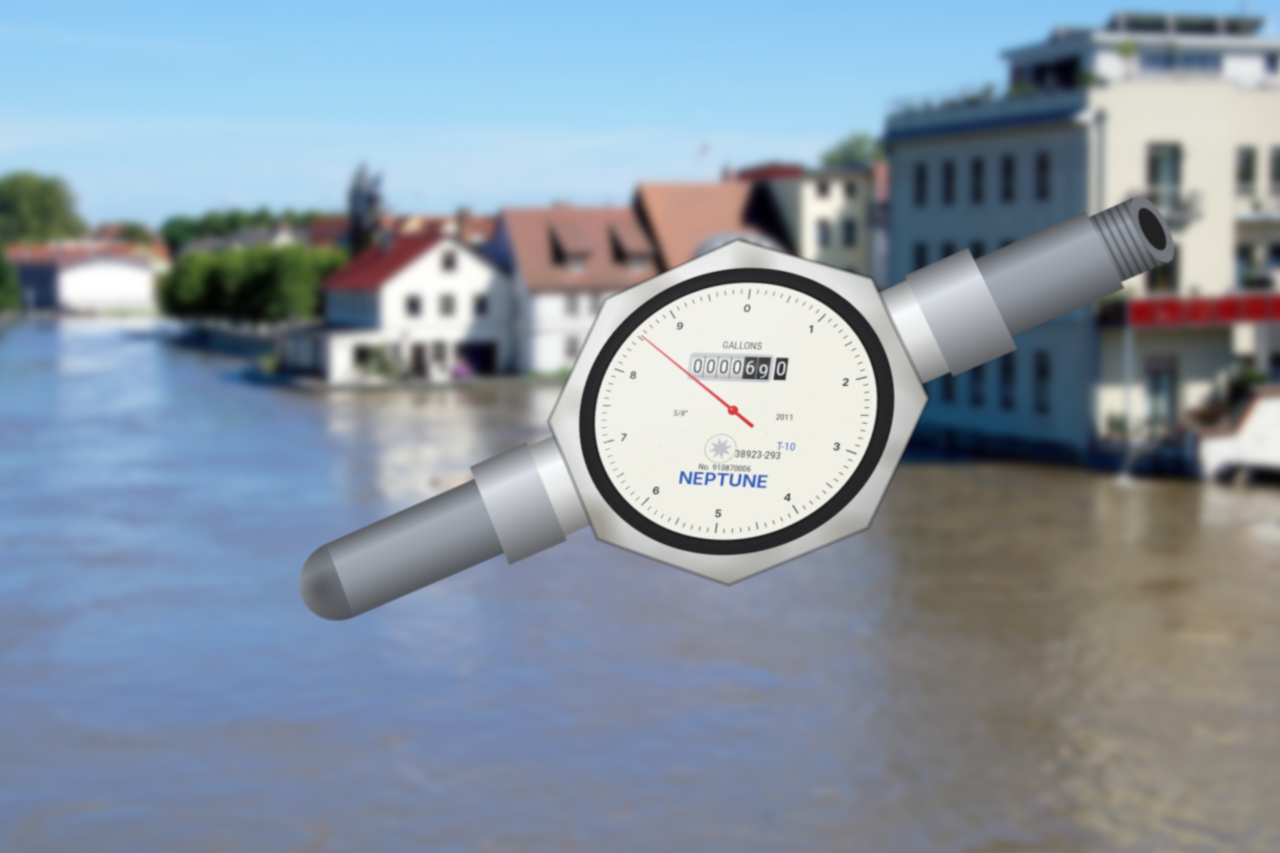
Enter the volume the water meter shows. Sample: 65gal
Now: 688.5gal
